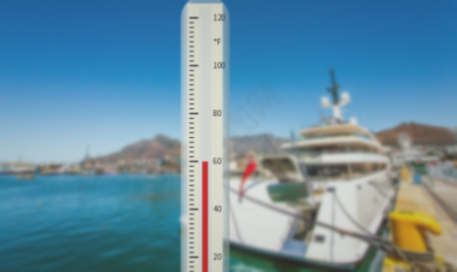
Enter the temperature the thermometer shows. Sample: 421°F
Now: 60°F
